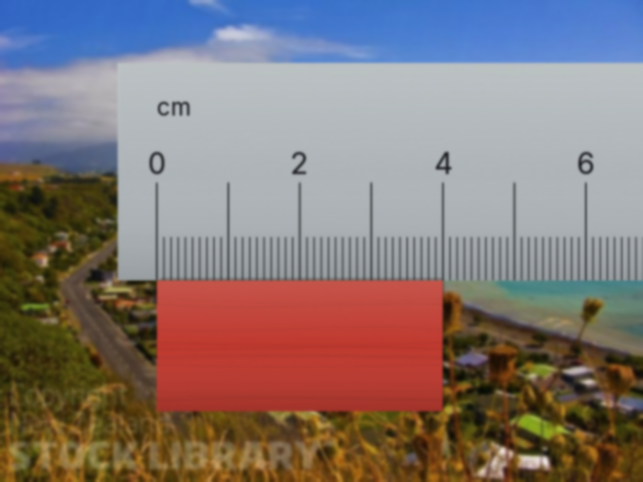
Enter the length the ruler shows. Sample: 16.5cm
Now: 4cm
